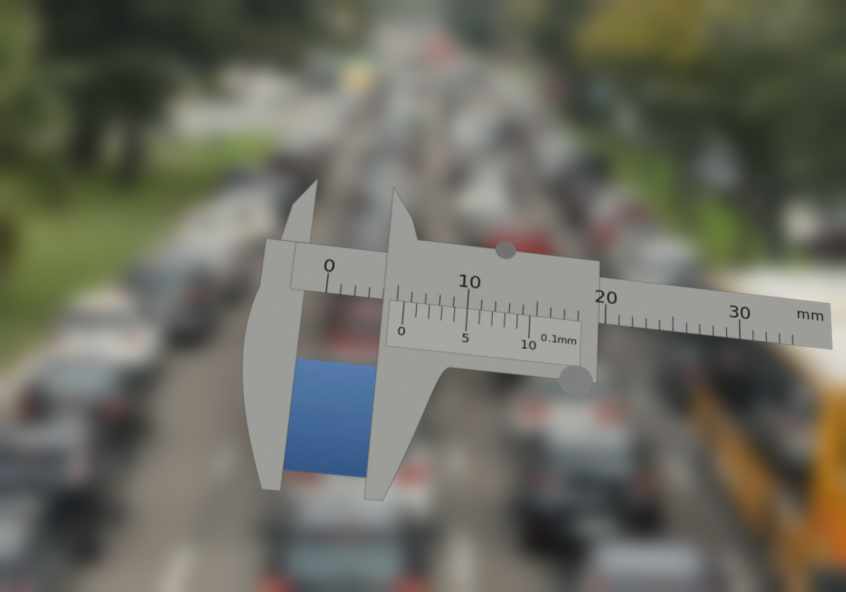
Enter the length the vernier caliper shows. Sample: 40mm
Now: 5.5mm
